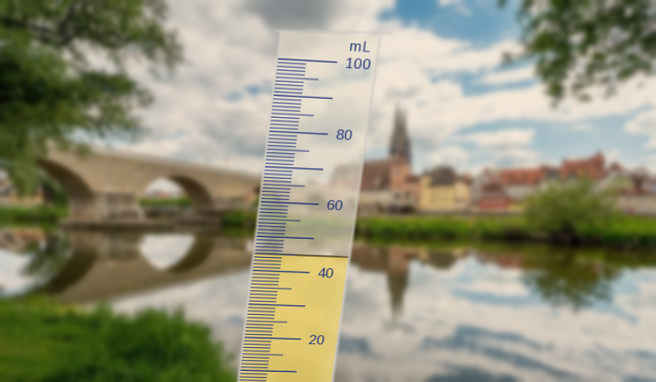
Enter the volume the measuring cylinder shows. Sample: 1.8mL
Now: 45mL
